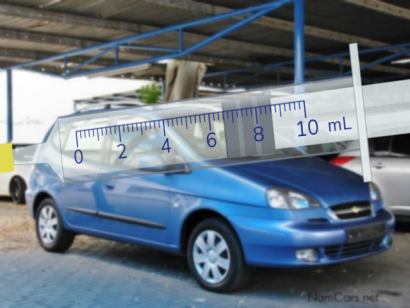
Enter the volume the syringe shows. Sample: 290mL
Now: 6.6mL
